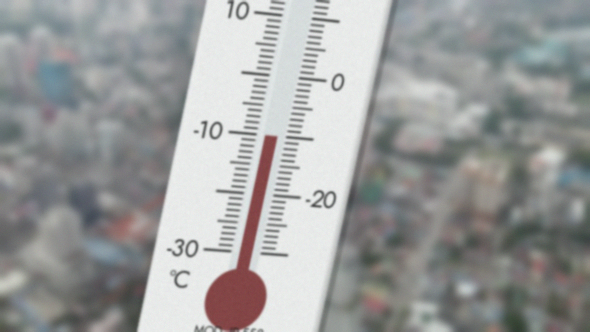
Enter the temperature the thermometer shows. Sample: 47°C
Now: -10°C
